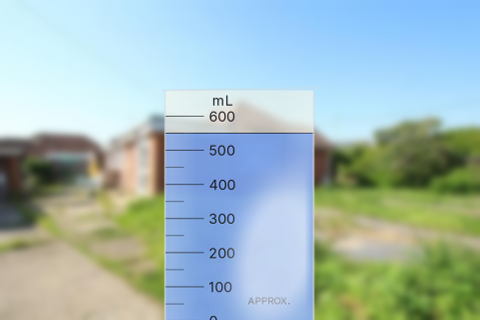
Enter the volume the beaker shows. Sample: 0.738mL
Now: 550mL
